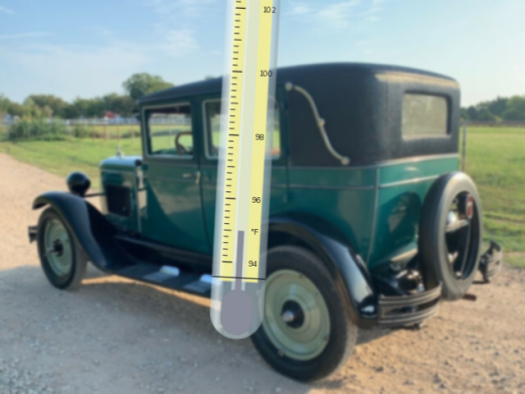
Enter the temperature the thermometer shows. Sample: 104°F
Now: 95°F
